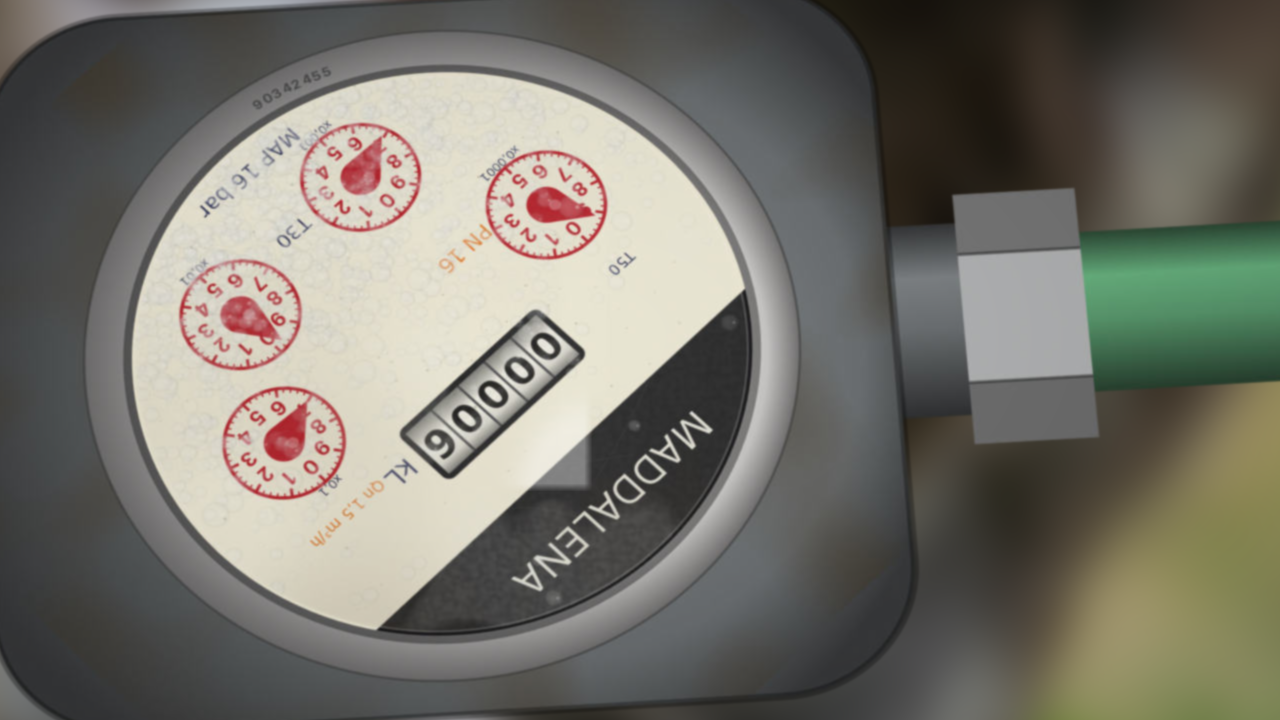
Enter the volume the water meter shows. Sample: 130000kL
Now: 6.6969kL
